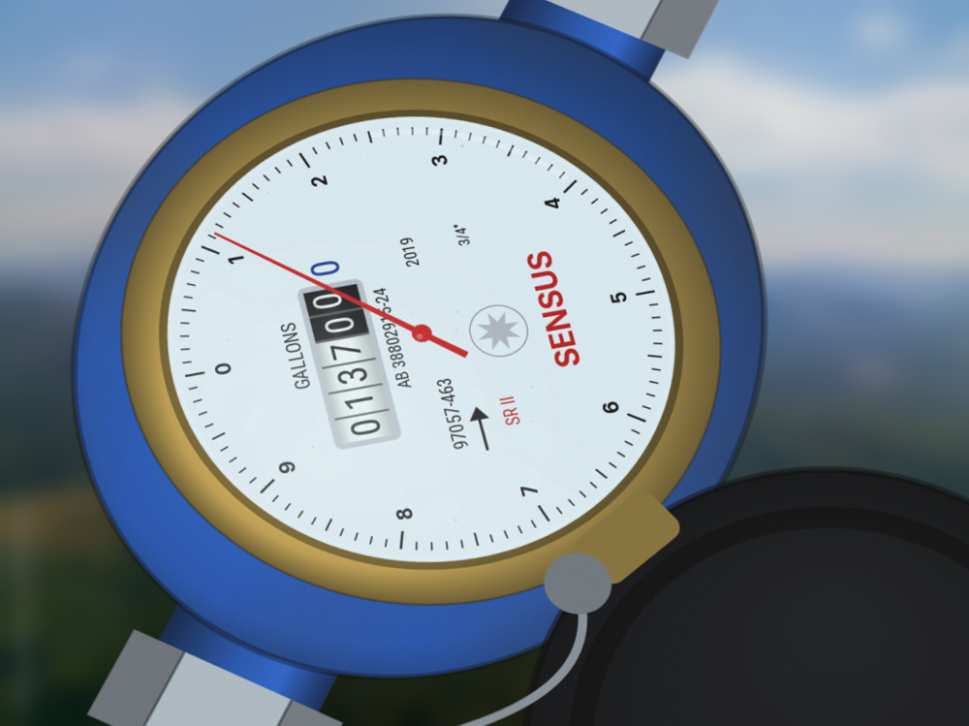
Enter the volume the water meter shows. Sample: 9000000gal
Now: 137001.1gal
